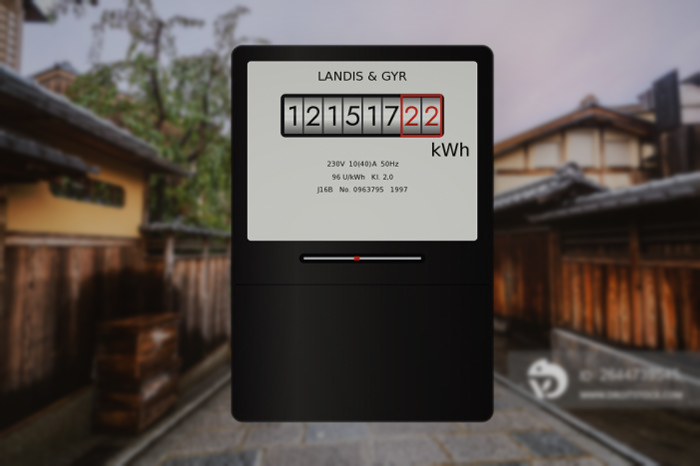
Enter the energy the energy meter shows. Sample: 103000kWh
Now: 121517.22kWh
